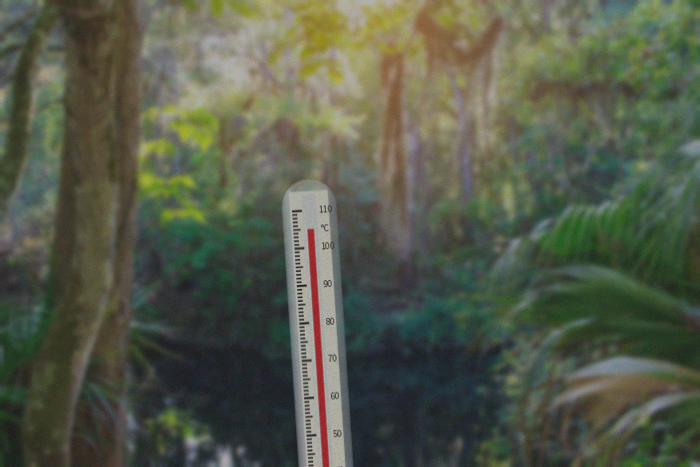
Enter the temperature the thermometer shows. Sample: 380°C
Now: 105°C
